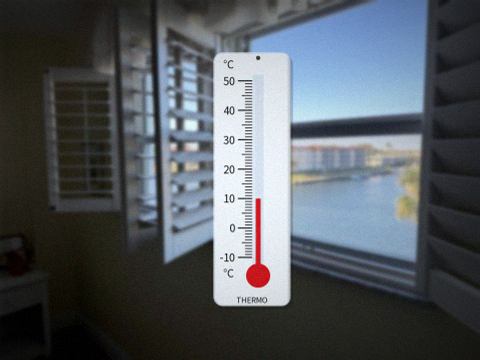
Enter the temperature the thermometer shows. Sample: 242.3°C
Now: 10°C
